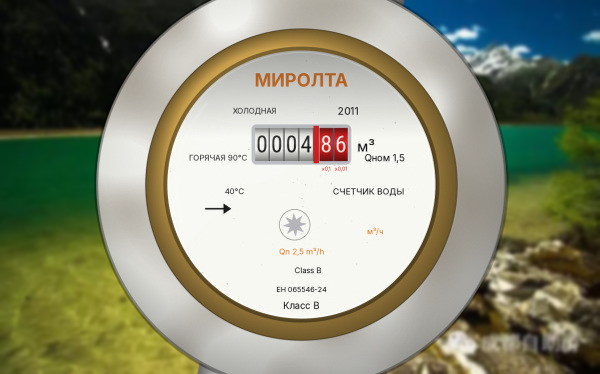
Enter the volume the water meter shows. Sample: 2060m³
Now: 4.86m³
